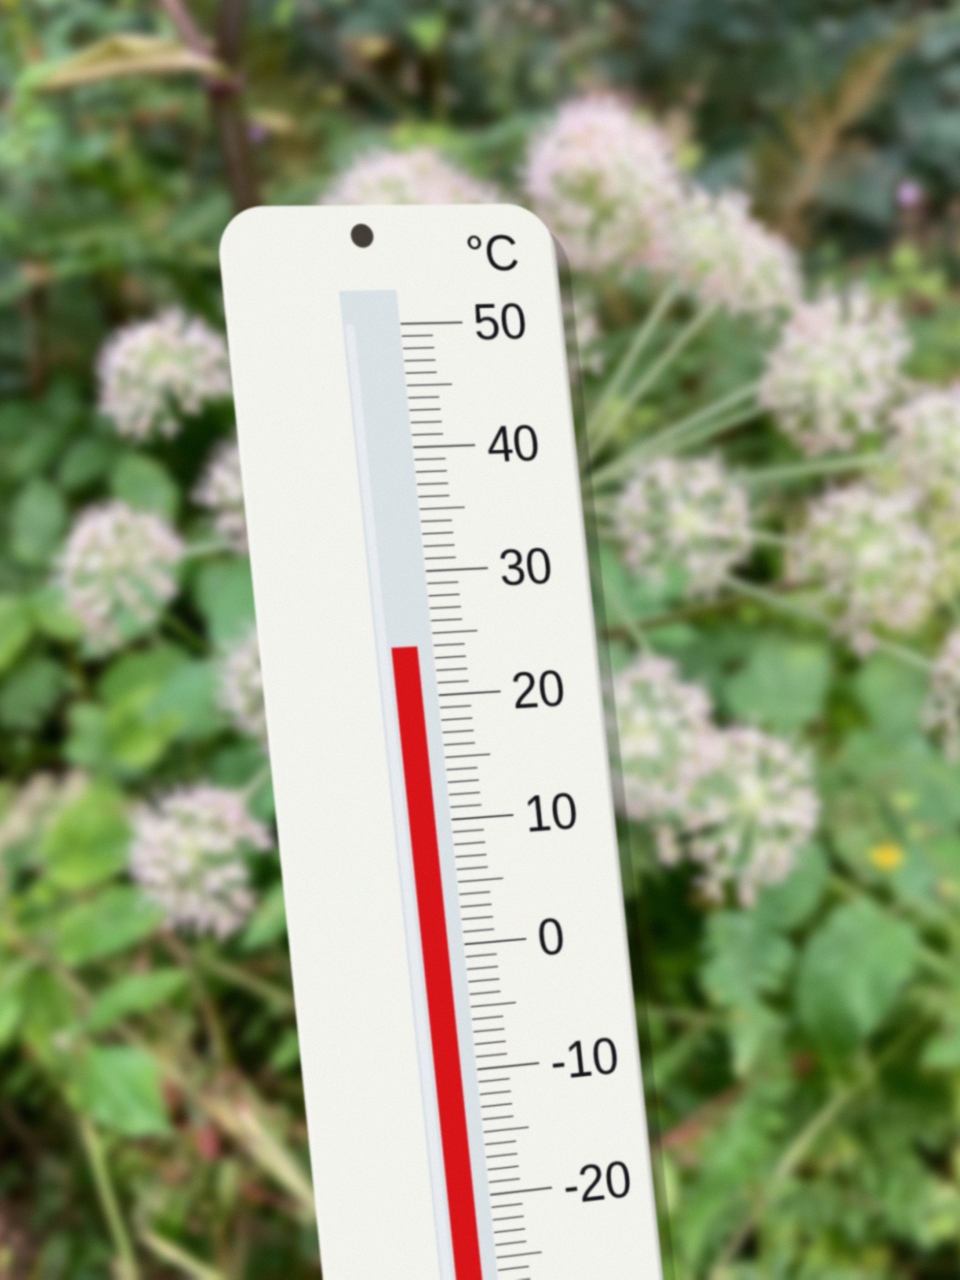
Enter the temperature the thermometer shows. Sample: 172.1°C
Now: 24°C
